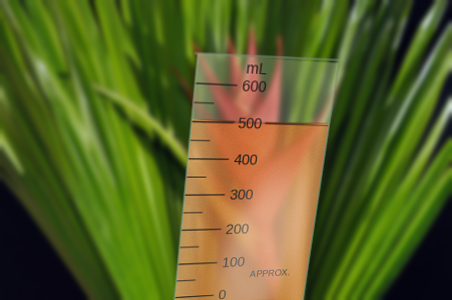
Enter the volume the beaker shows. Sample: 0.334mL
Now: 500mL
